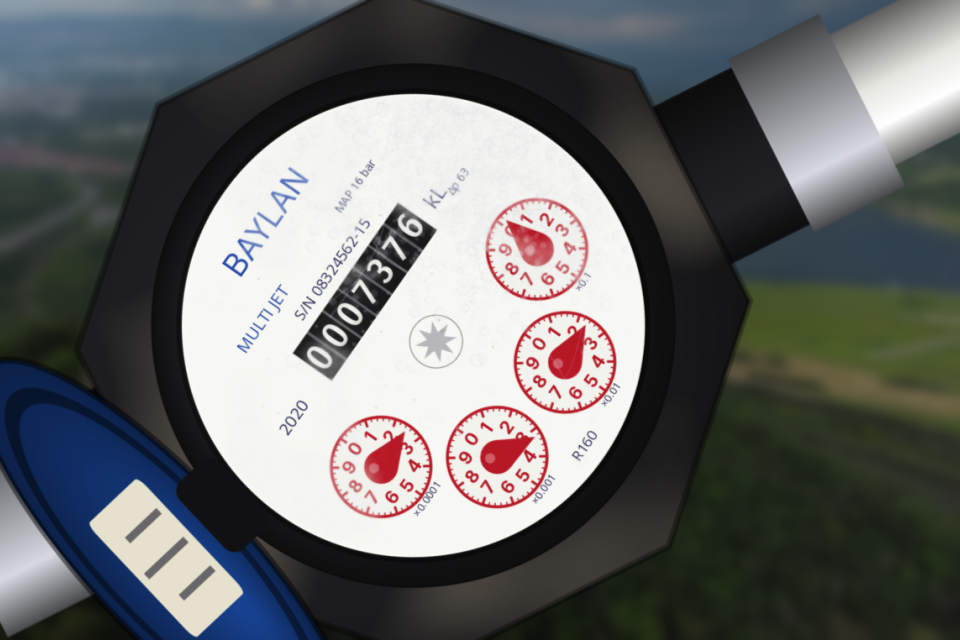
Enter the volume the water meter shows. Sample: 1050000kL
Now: 7376.0232kL
